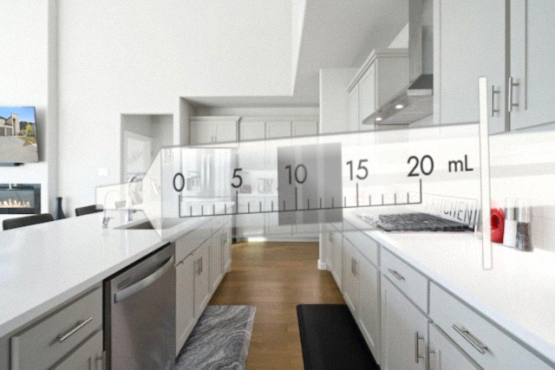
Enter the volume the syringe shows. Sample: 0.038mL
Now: 8.5mL
